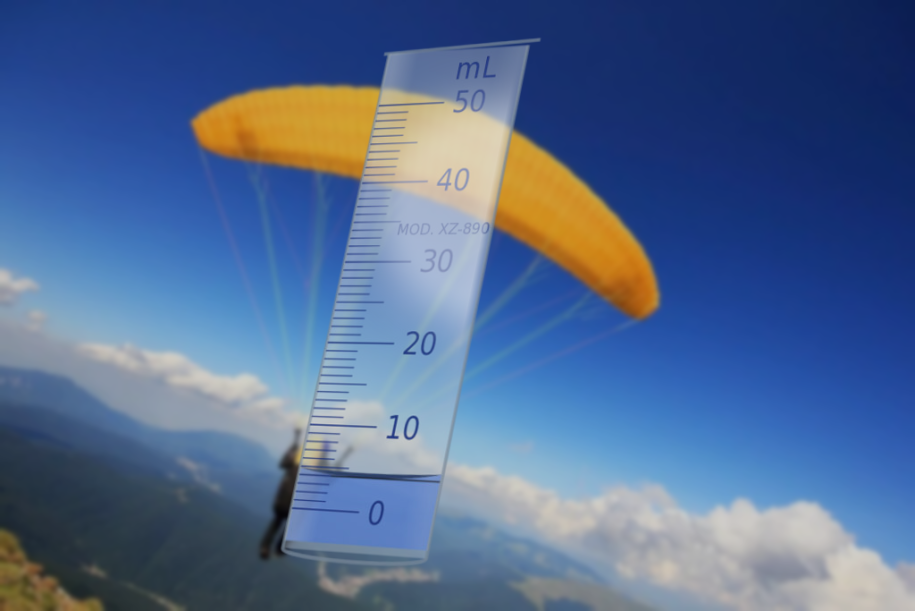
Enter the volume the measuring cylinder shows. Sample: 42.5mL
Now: 4mL
